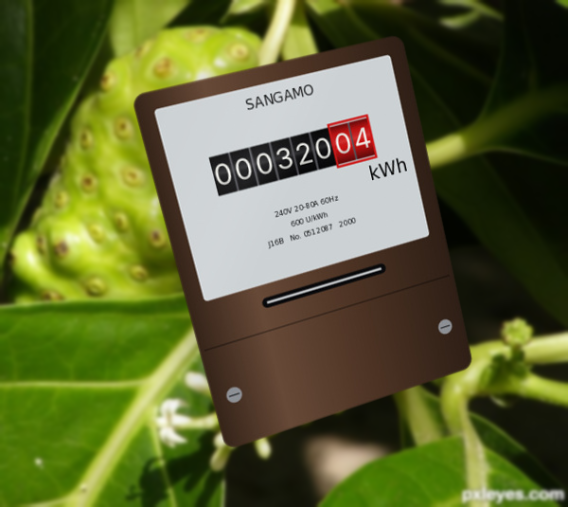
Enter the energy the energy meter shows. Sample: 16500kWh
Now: 320.04kWh
